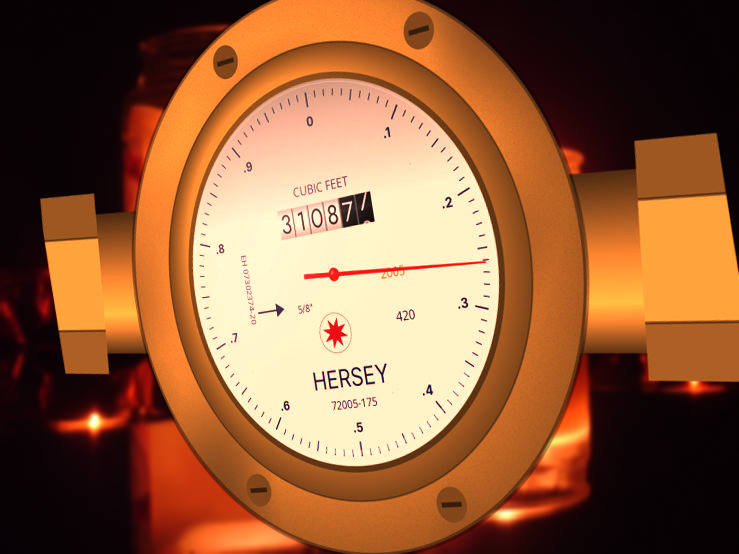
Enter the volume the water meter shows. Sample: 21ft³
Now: 310877.26ft³
